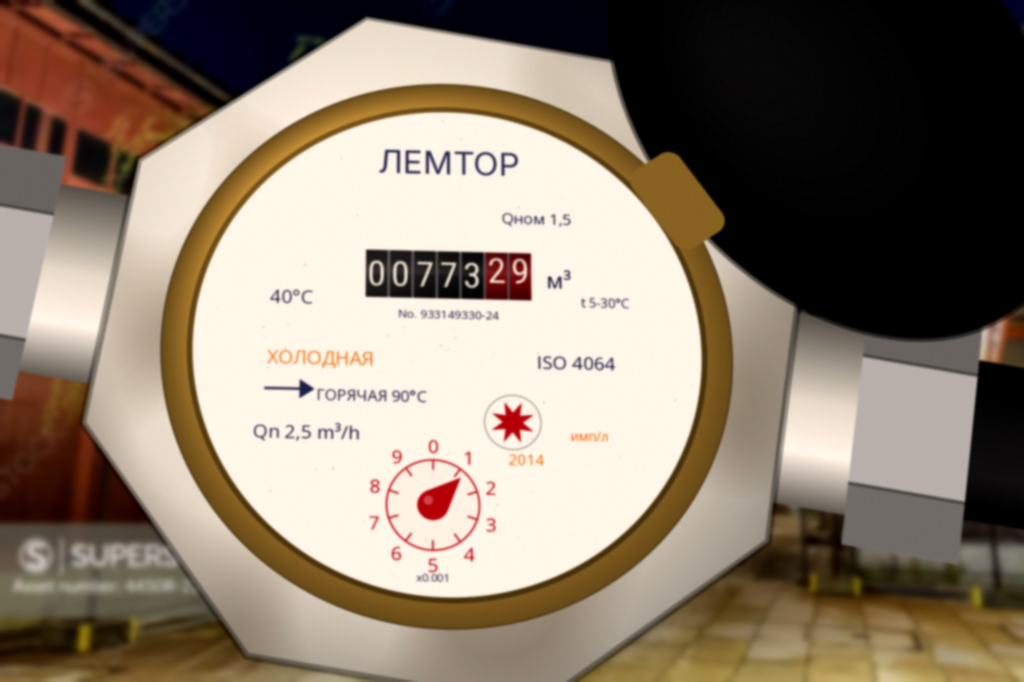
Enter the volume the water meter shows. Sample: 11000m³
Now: 773.291m³
